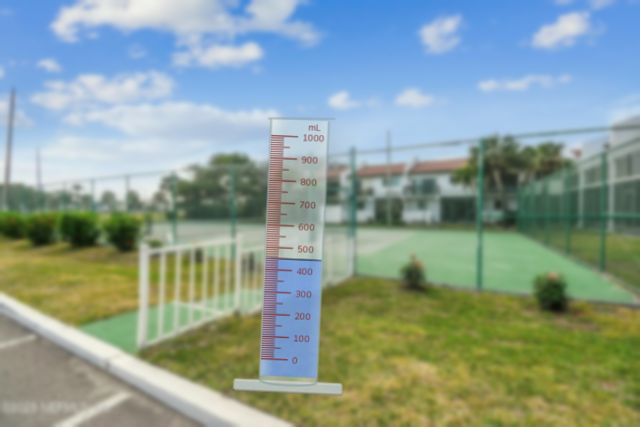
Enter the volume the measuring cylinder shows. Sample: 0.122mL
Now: 450mL
